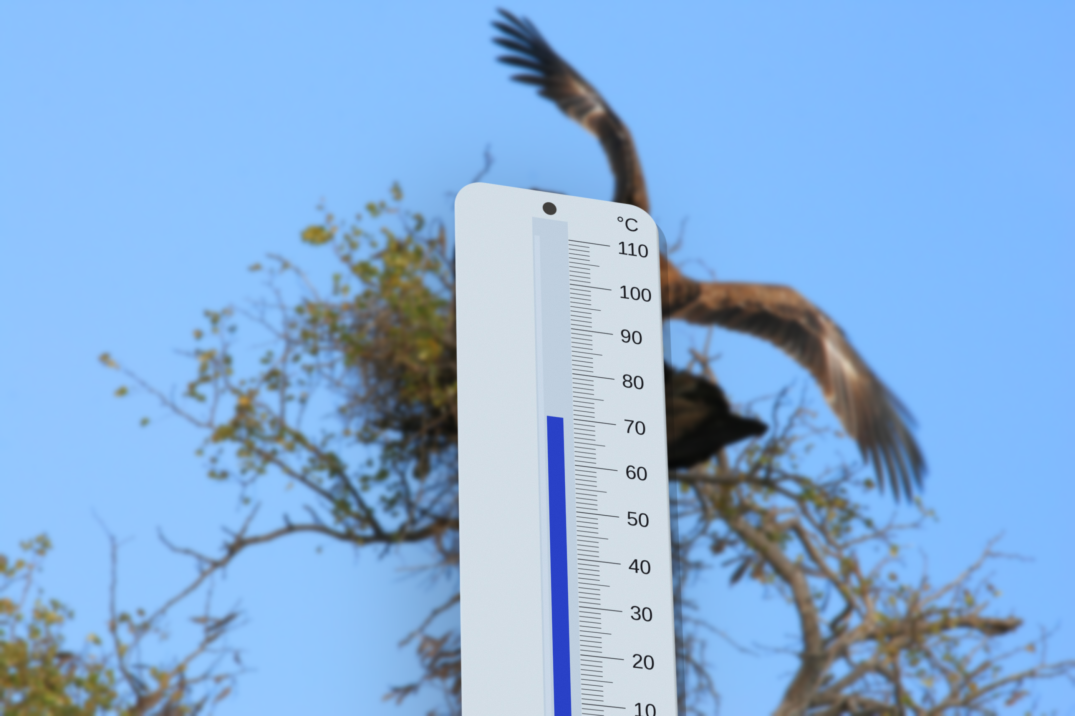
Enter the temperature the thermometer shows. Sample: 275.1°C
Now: 70°C
